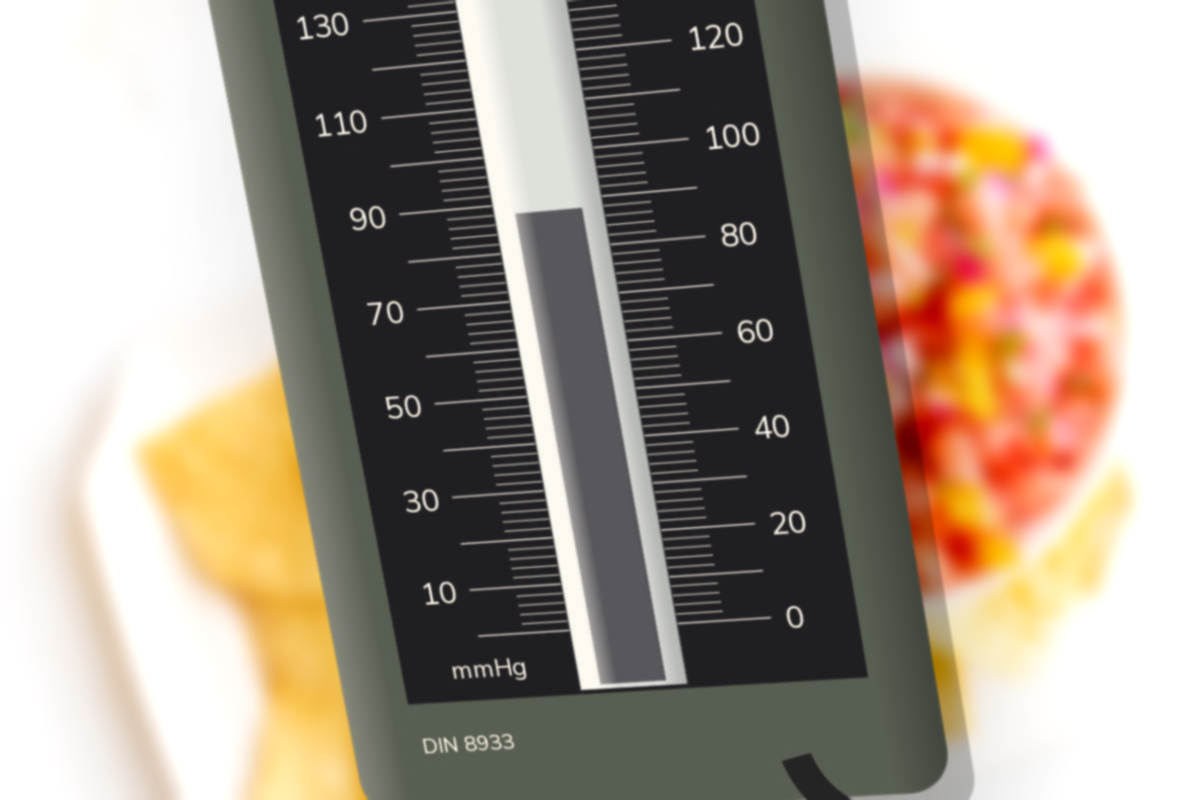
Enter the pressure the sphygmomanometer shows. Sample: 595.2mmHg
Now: 88mmHg
